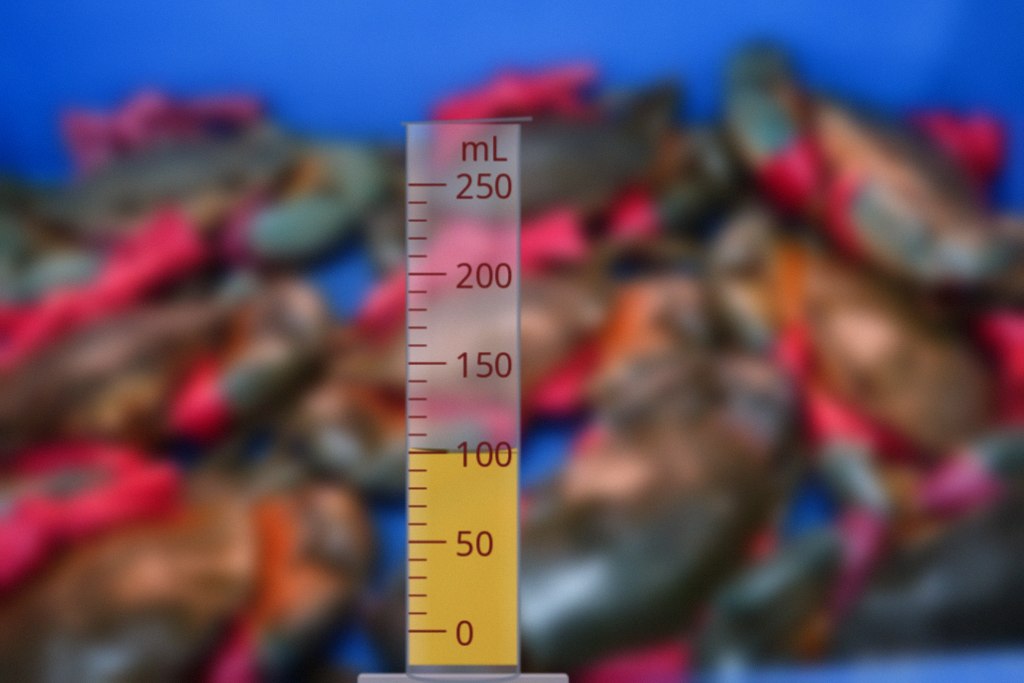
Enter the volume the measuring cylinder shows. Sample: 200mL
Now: 100mL
